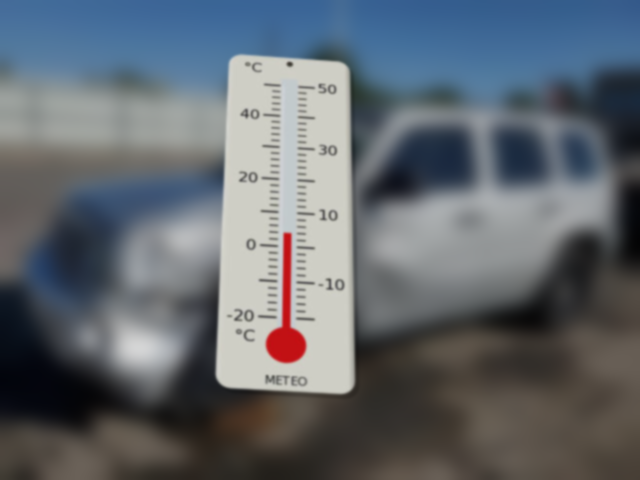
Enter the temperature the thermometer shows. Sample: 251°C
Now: 4°C
